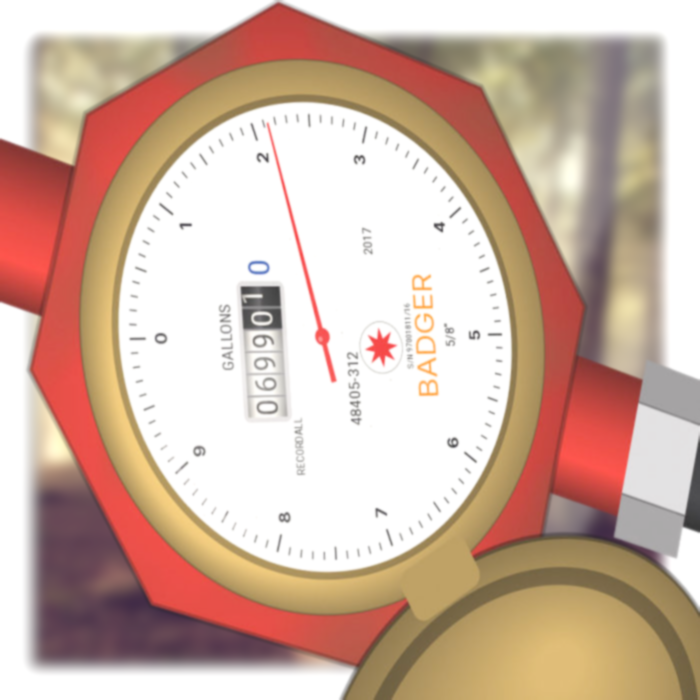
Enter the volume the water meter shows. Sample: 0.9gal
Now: 699012.1gal
